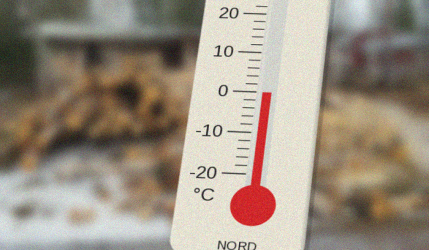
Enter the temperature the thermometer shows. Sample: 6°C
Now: 0°C
